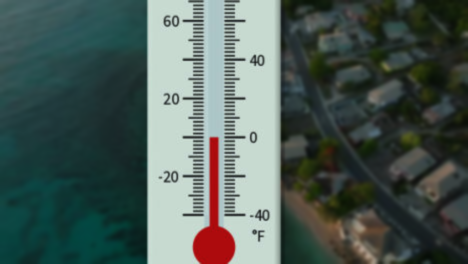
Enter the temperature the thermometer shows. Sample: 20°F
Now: 0°F
